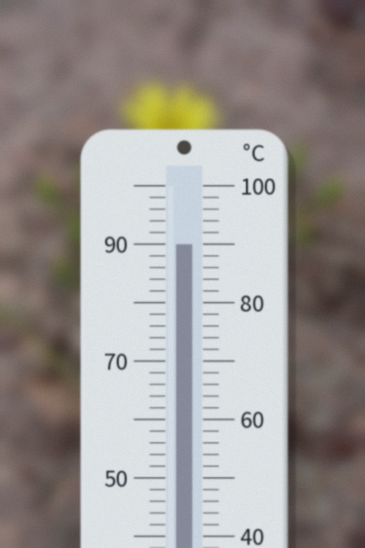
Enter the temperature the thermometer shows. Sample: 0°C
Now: 90°C
